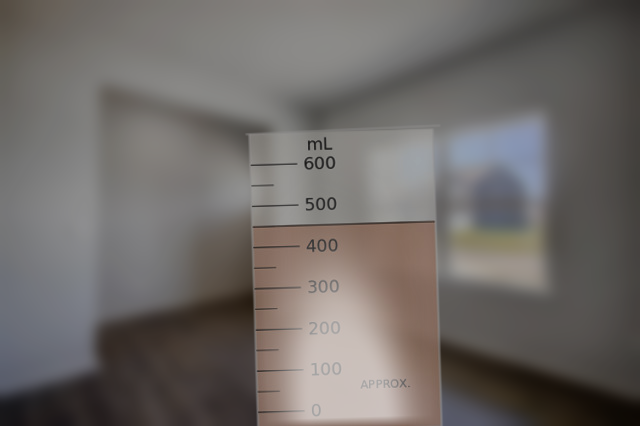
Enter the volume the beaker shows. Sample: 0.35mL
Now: 450mL
